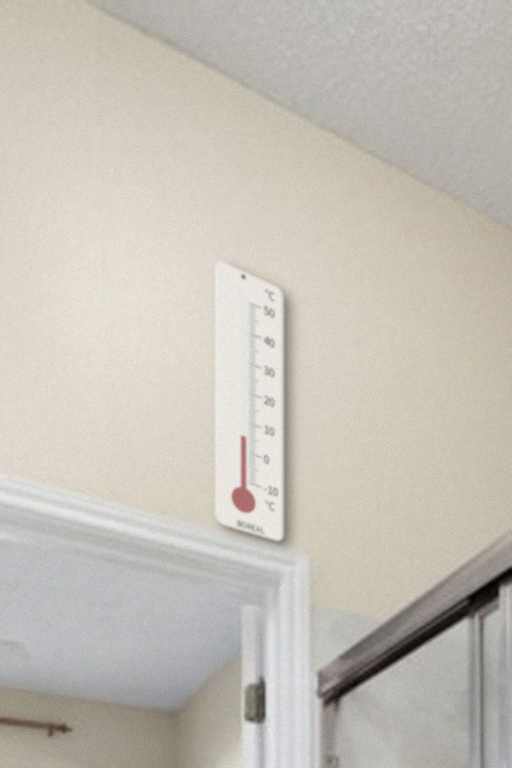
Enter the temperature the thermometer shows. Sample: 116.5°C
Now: 5°C
